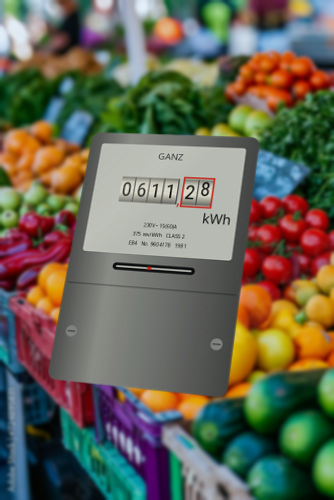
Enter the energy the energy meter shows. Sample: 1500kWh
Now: 611.28kWh
